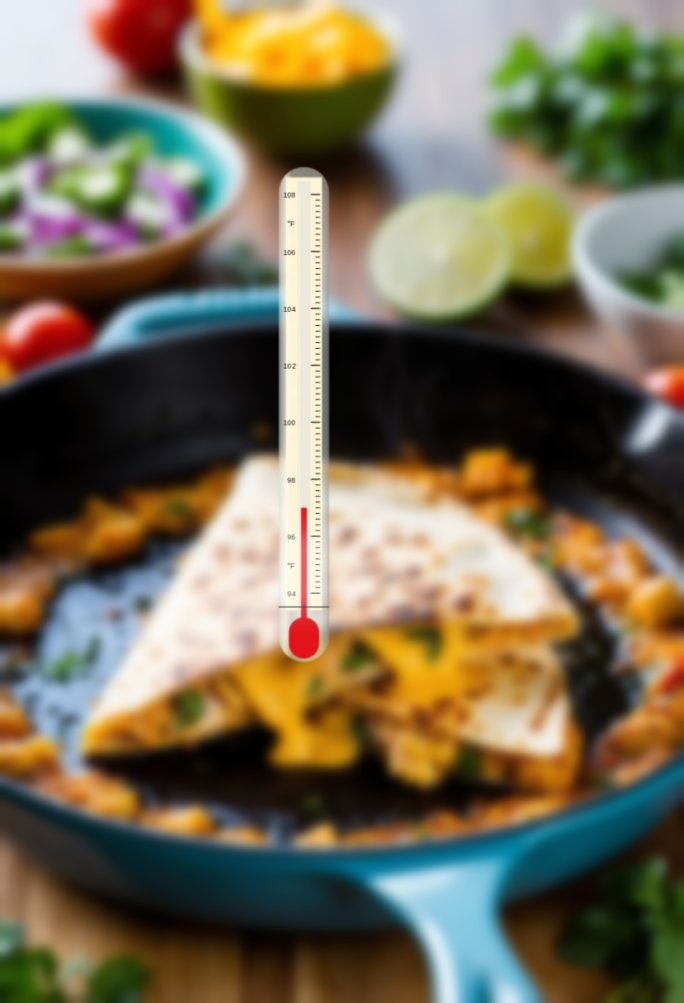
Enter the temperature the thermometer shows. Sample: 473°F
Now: 97°F
